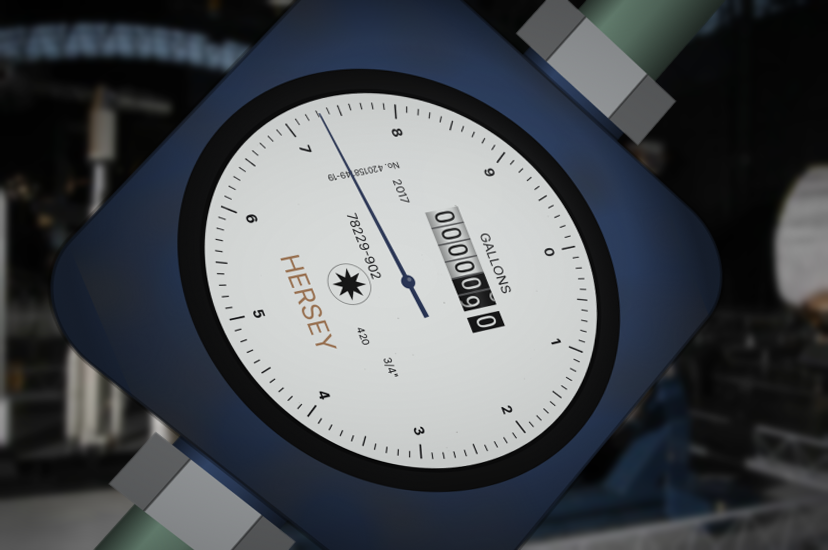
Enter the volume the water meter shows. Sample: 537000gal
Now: 87.3gal
